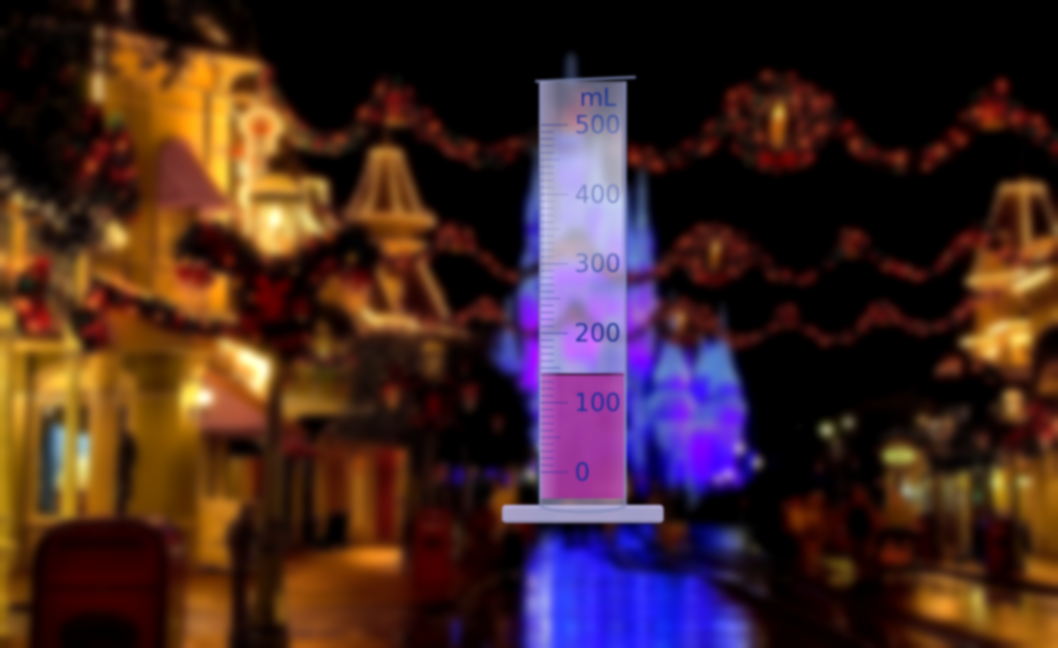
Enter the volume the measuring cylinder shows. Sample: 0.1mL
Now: 140mL
